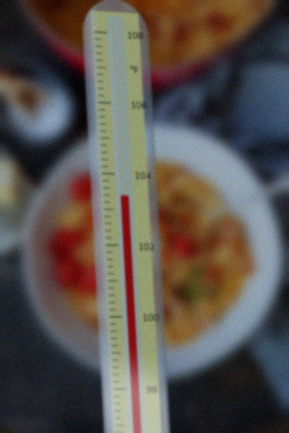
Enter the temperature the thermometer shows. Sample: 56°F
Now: 103.4°F
